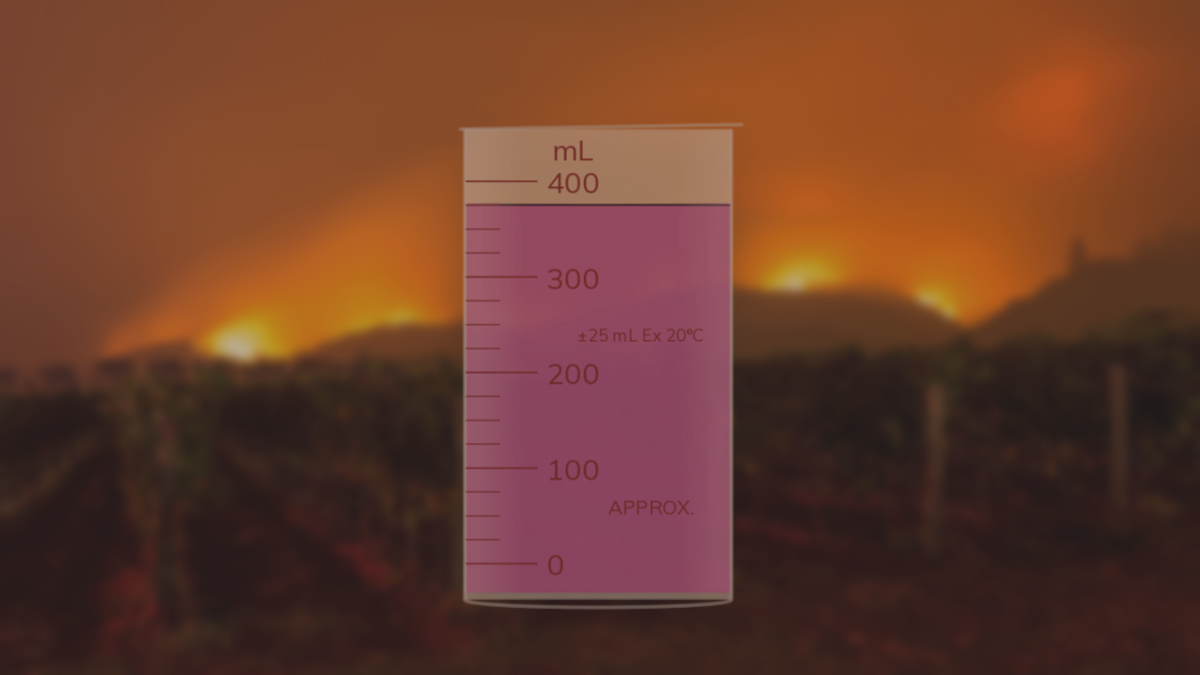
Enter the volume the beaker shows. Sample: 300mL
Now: 375mL
